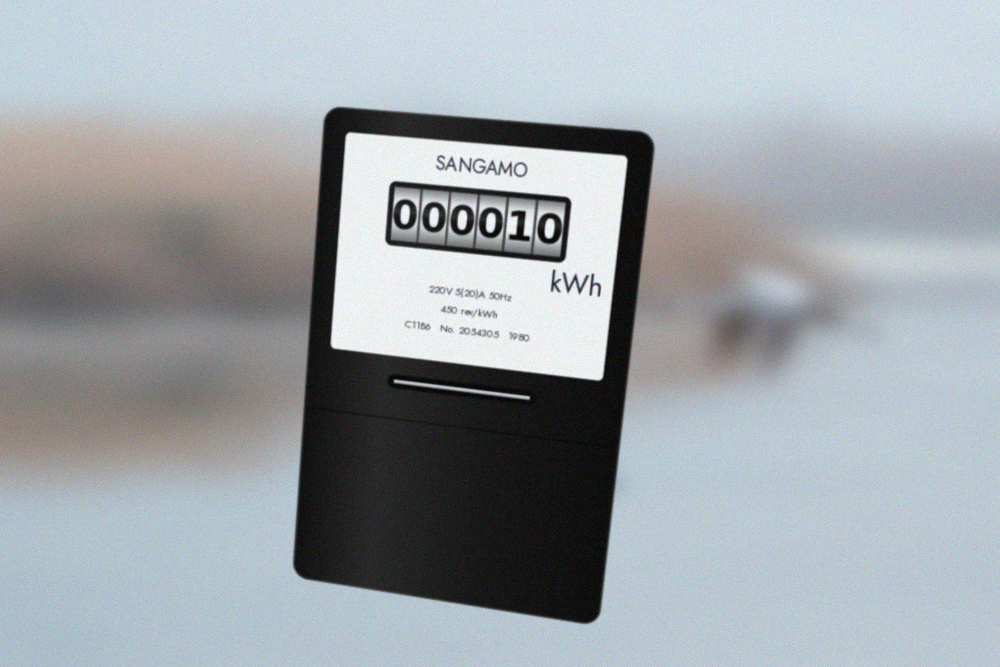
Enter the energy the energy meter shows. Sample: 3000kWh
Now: 10kWh
